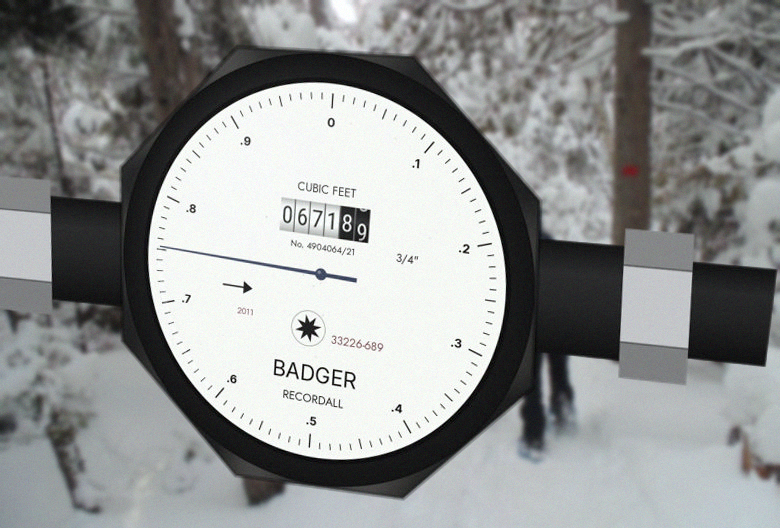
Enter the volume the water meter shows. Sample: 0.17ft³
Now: 67188.75ft³
